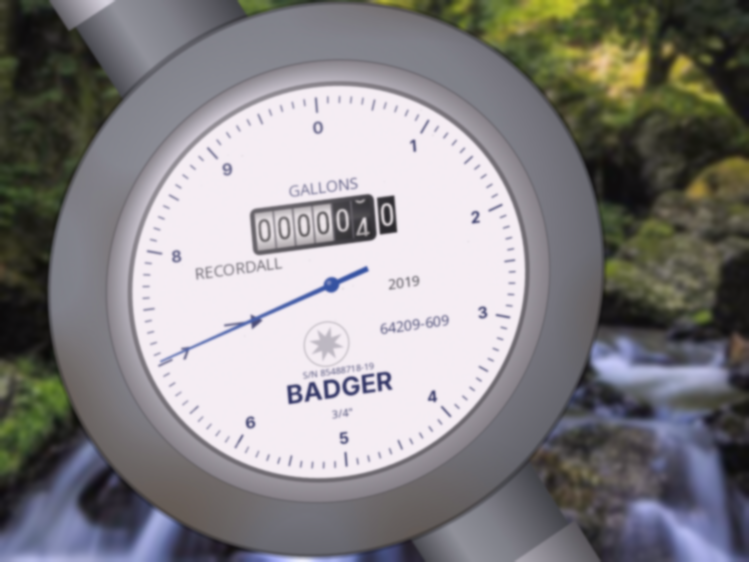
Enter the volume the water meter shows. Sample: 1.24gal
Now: 37.0gal
